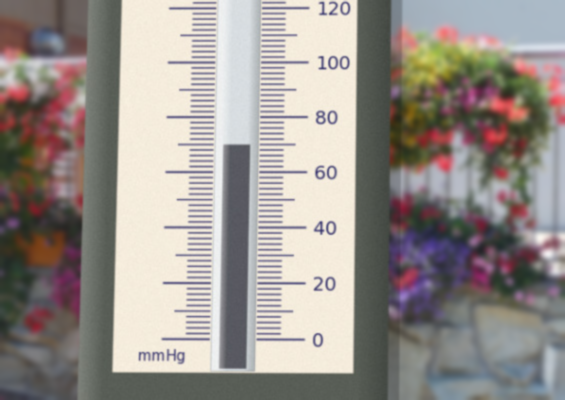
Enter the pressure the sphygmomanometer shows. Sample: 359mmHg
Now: 70mmHg
